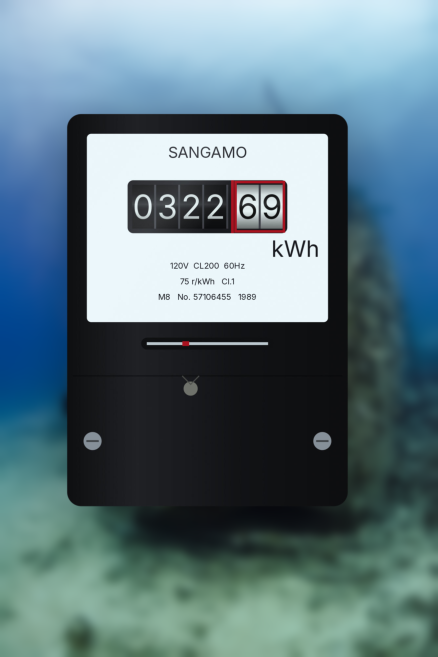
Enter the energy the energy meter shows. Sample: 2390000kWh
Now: 322.69kWh
